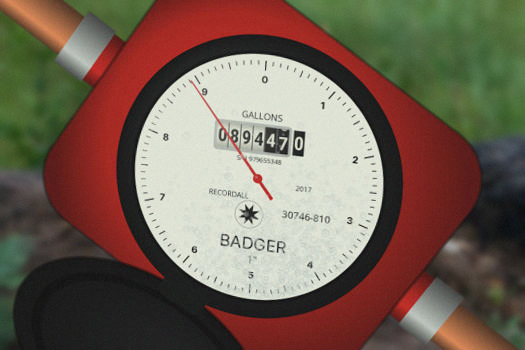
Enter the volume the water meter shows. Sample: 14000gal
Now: 894468.9gal
